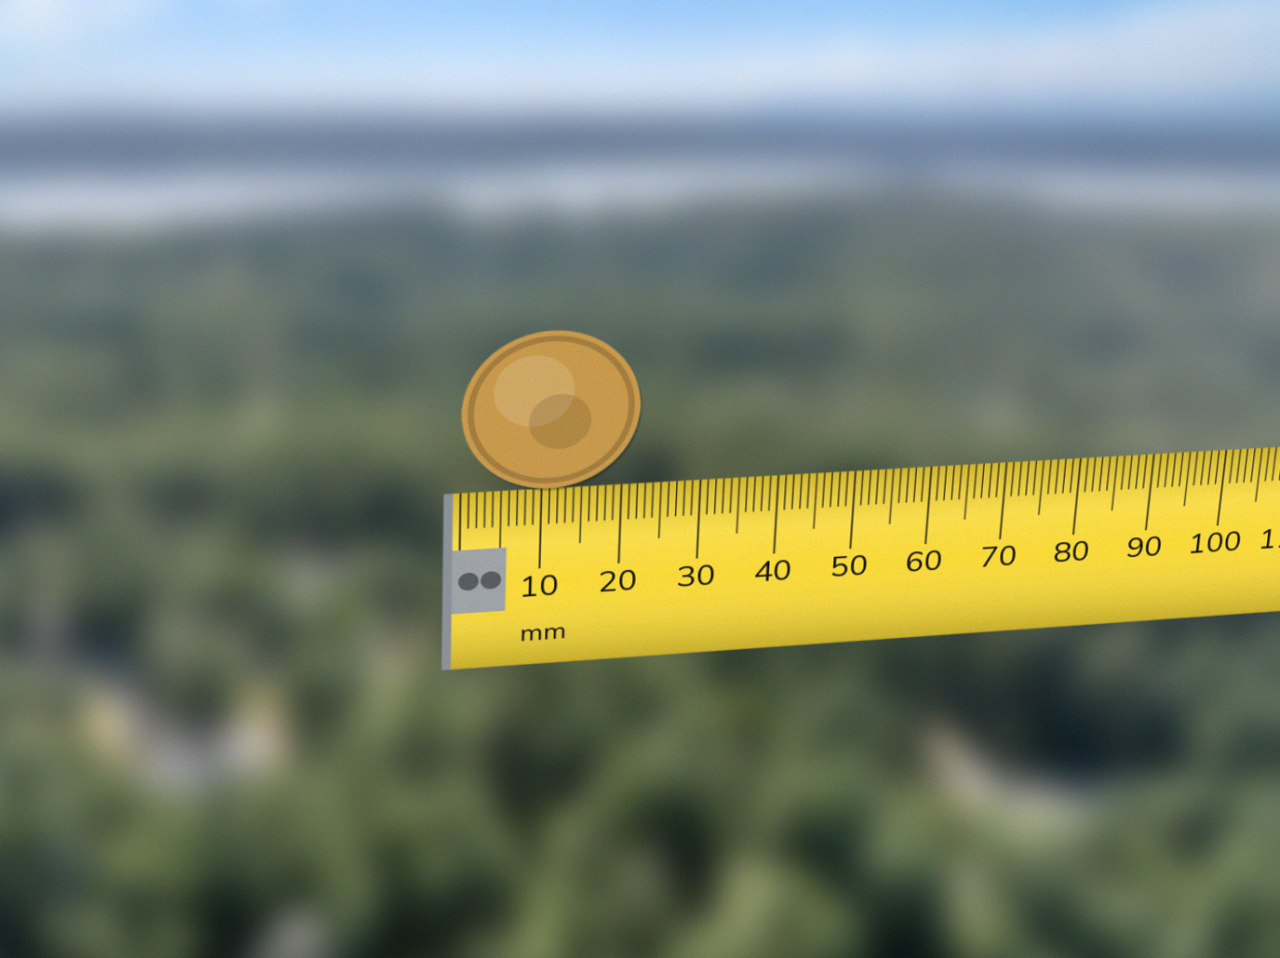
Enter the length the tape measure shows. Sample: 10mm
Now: 22mm
